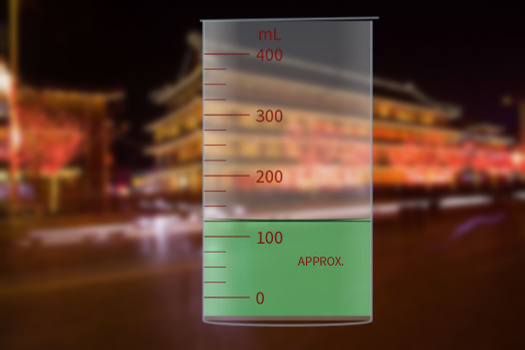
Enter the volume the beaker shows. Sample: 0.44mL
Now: 125mL
